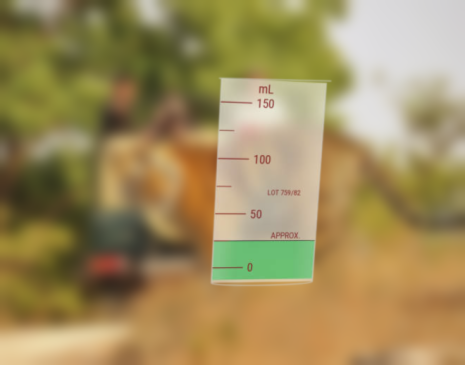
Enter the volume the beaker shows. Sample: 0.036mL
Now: 25mL
